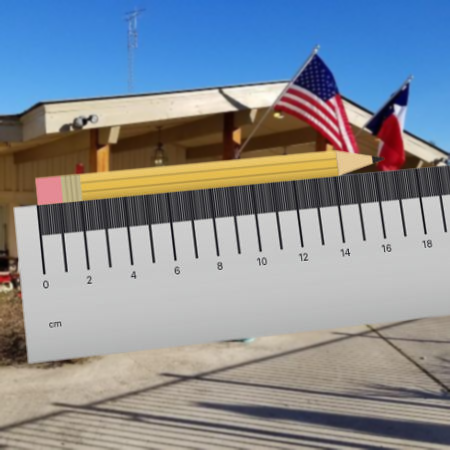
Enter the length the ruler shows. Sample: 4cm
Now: 16.5cm
